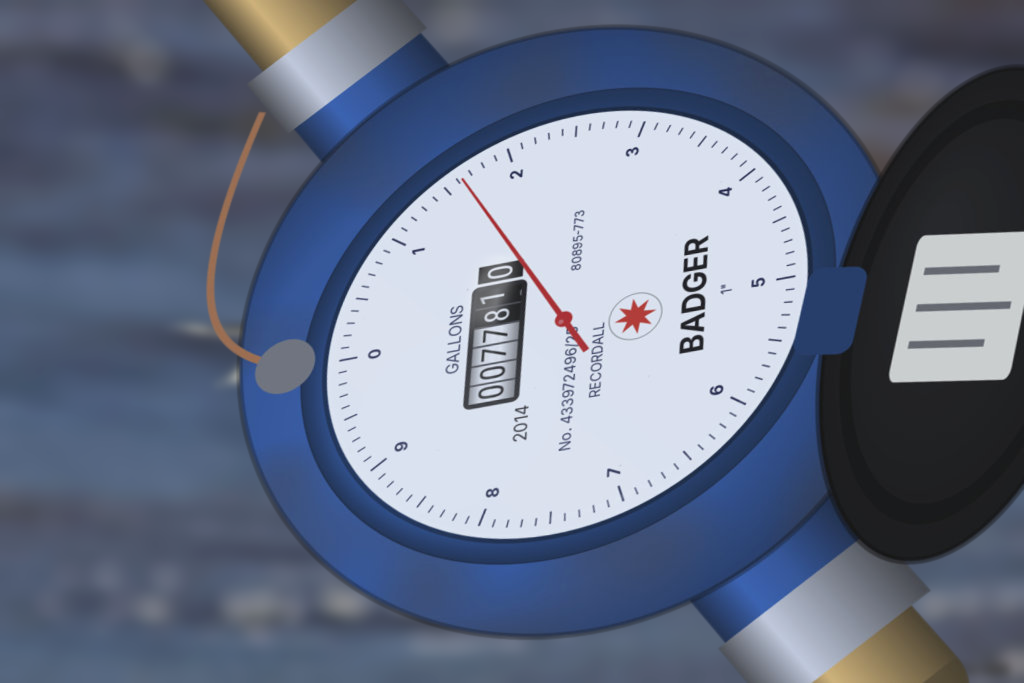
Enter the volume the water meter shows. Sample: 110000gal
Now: 77811.6gal
